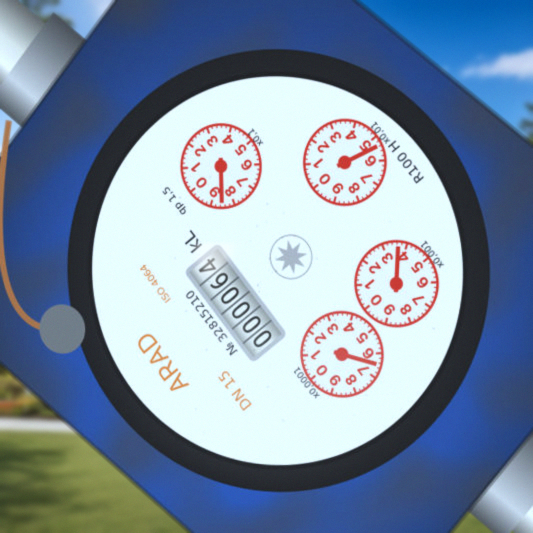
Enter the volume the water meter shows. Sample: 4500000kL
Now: 64.8536kL
